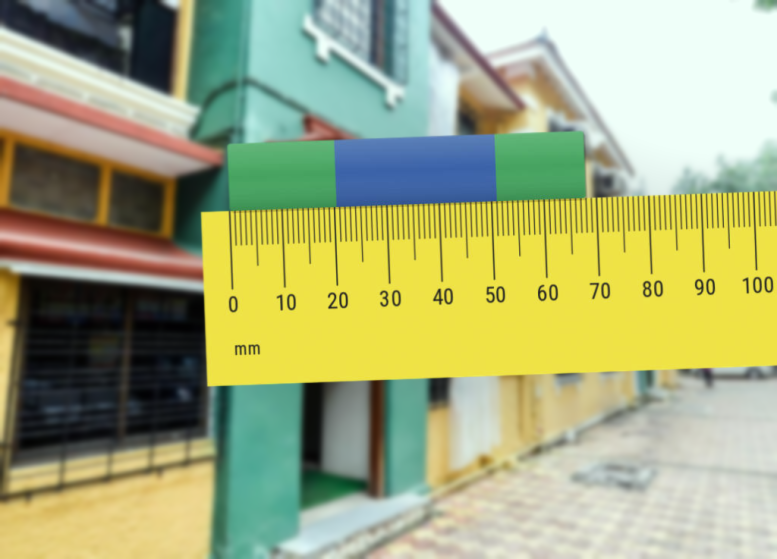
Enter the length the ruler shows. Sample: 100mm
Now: 68mm
